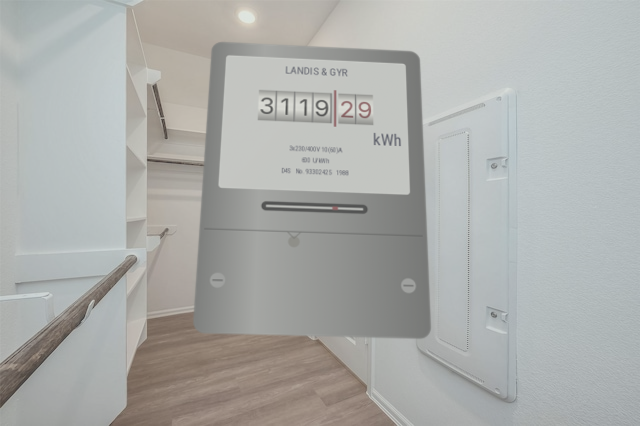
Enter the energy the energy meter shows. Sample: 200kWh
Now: 3119.29kWh
